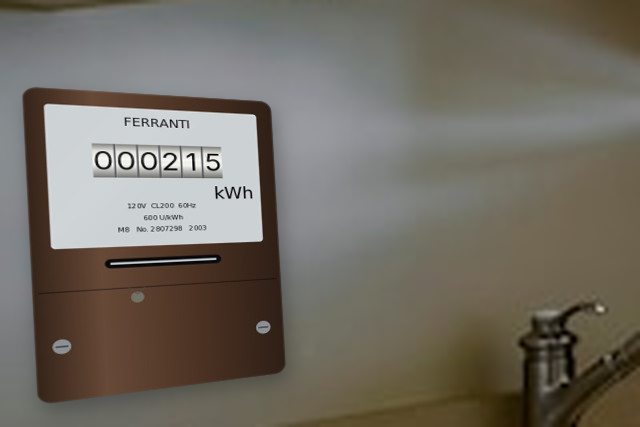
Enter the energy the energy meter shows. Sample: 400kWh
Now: 215kWh
